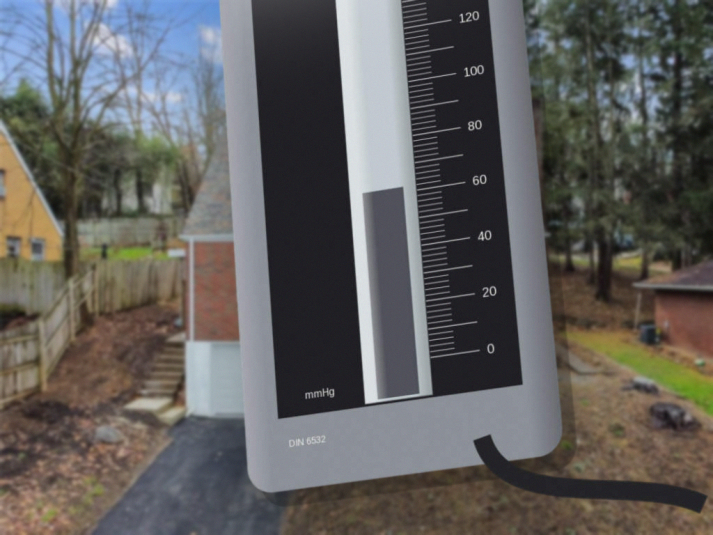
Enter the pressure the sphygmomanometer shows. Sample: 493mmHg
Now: 62mmHg
